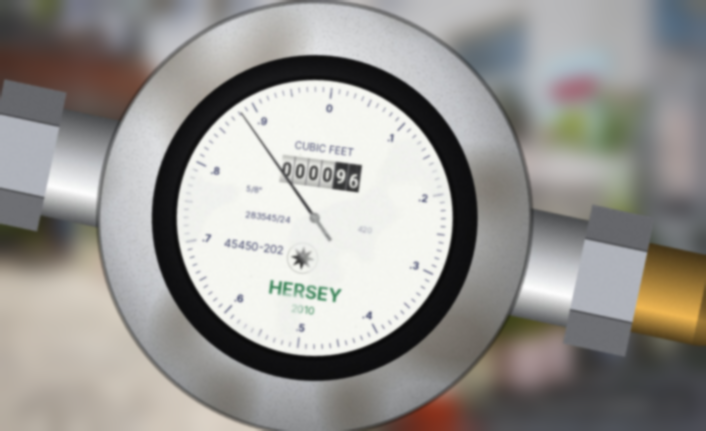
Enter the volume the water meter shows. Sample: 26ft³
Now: 95.88ft³
